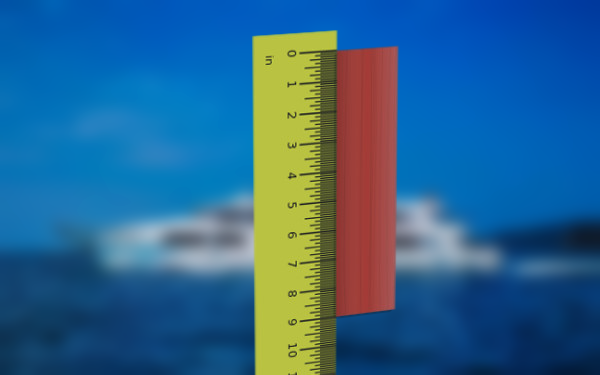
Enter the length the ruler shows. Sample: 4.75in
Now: 9in
